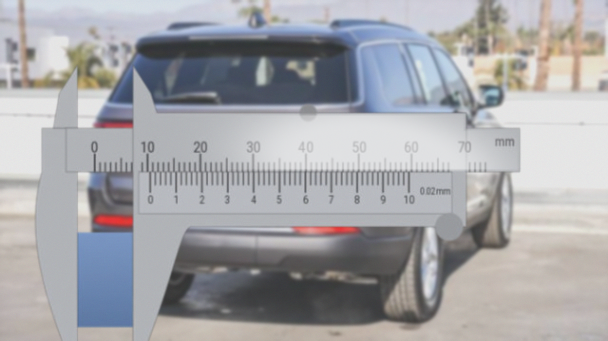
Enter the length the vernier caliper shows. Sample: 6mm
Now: 10.5mm
